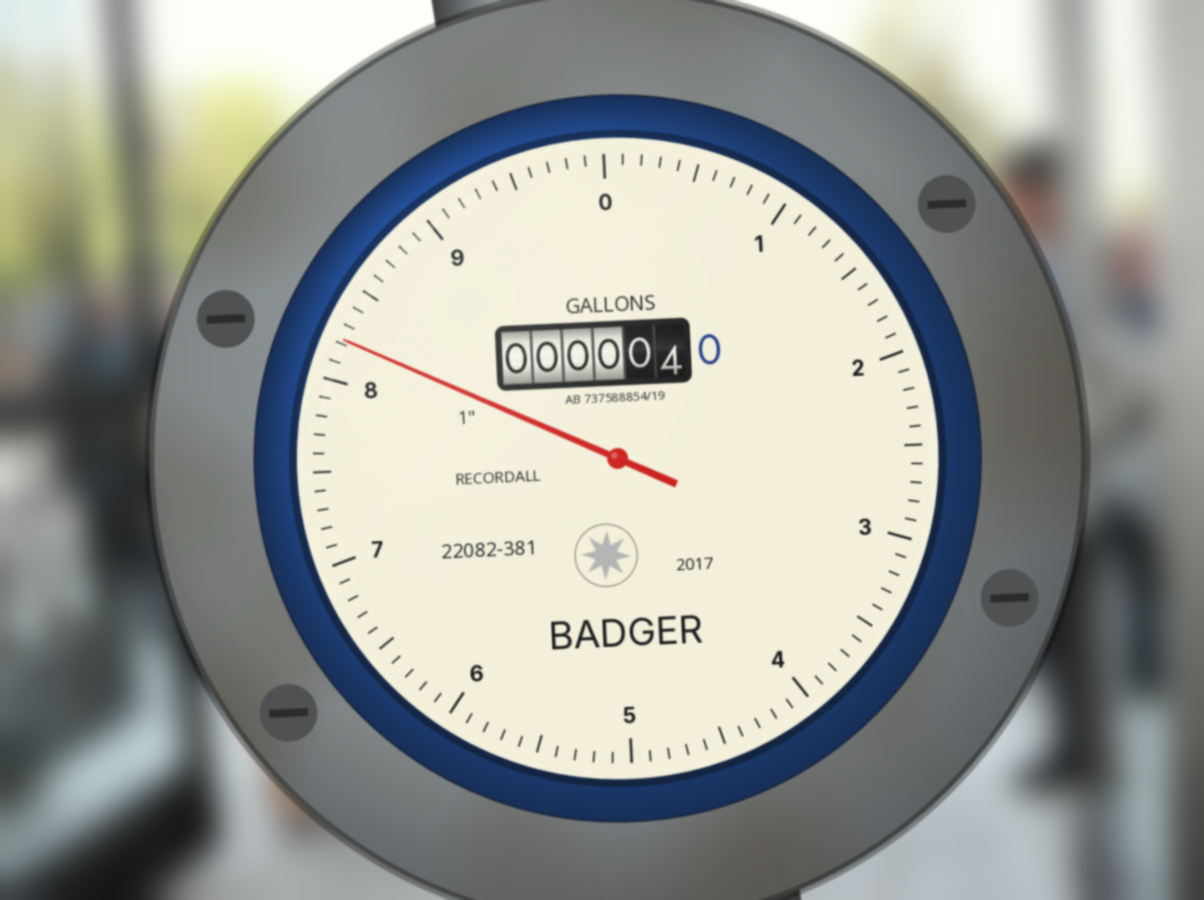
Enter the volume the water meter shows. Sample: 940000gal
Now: 38.2gal
